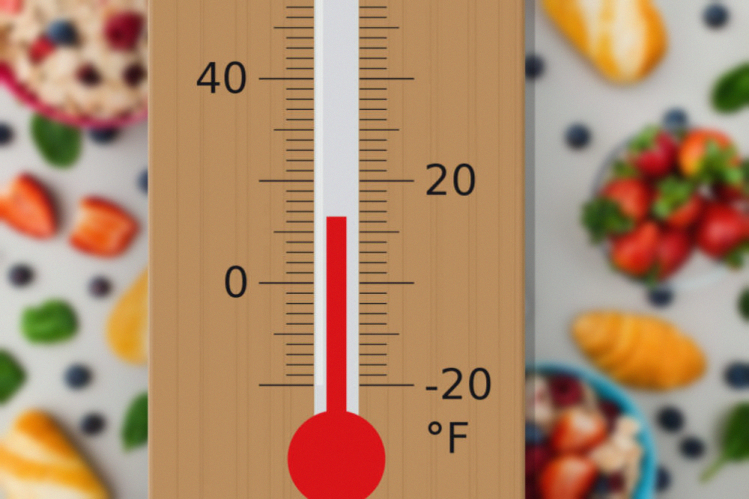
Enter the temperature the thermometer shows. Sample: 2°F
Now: 13°F
